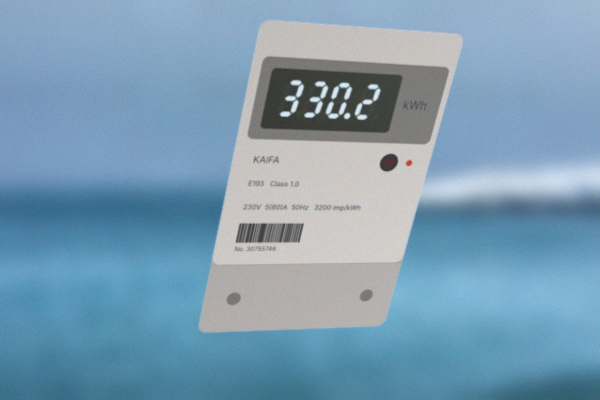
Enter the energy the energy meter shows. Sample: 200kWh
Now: 330.2kWh
